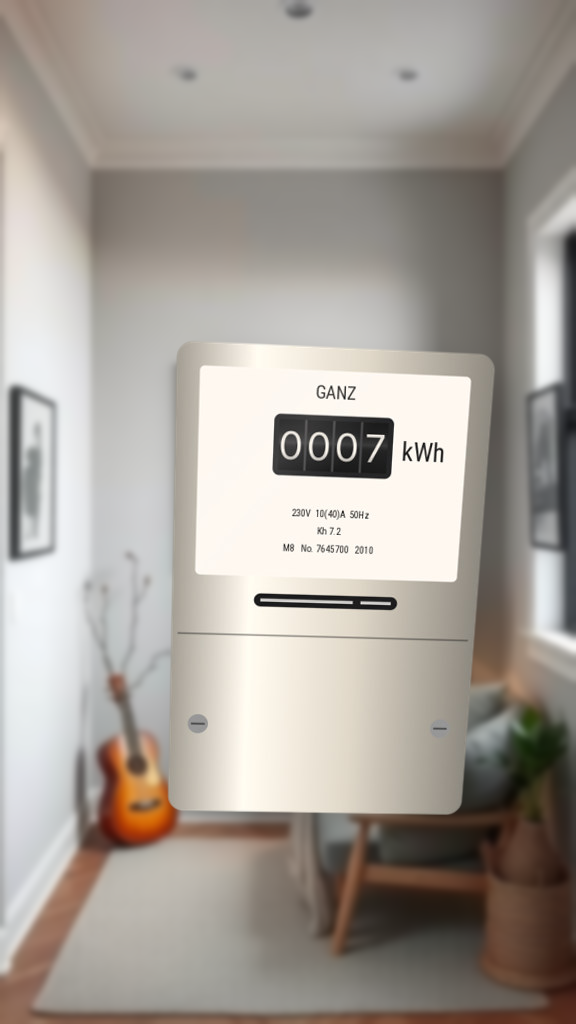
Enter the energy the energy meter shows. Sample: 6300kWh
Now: 7kWh
